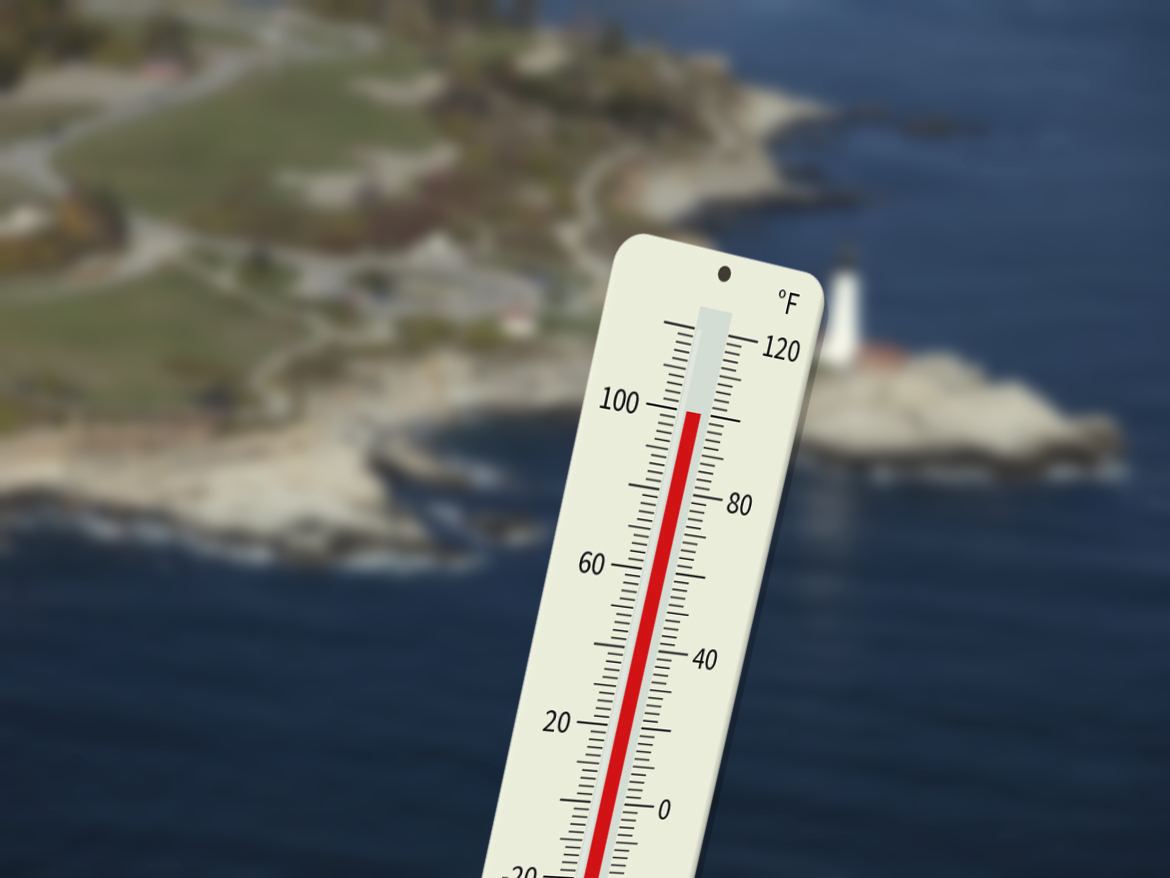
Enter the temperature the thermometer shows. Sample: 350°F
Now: 100°F
